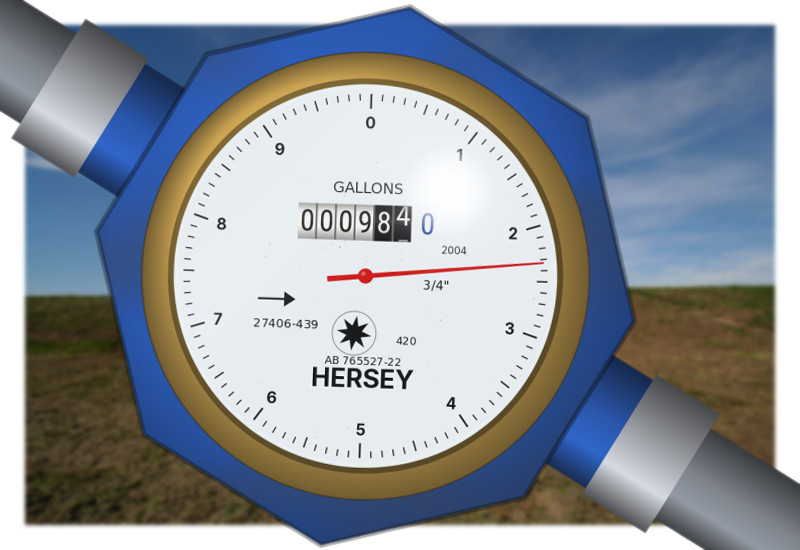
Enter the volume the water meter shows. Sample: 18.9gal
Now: 9842.3gal
